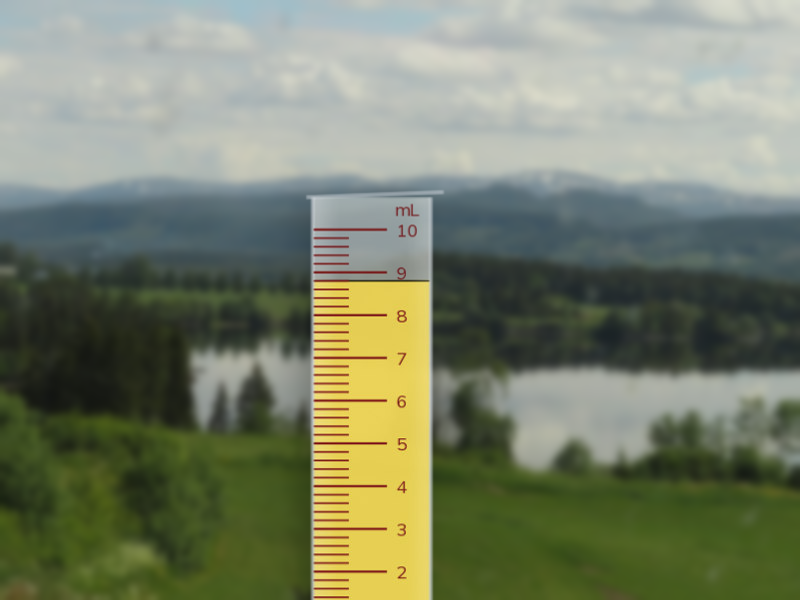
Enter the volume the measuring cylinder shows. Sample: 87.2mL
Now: 8.8mL
